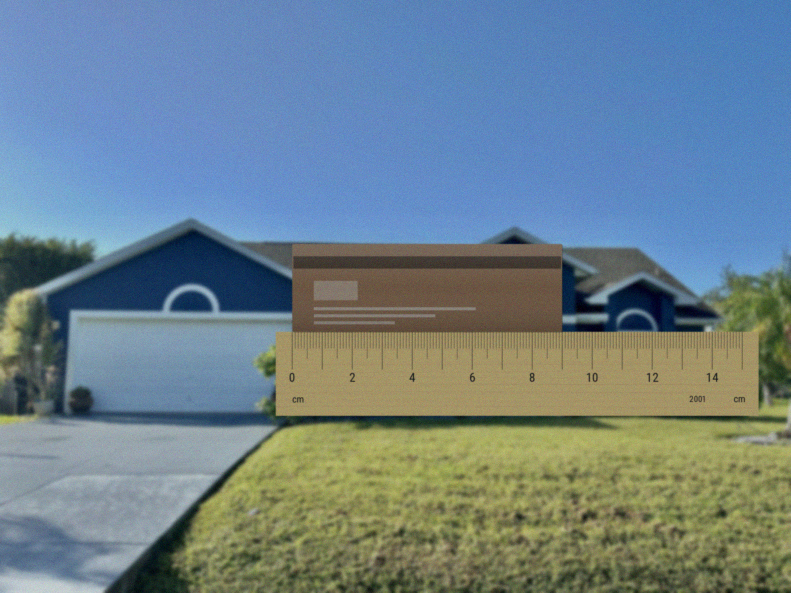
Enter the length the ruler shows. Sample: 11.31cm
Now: 9cm
